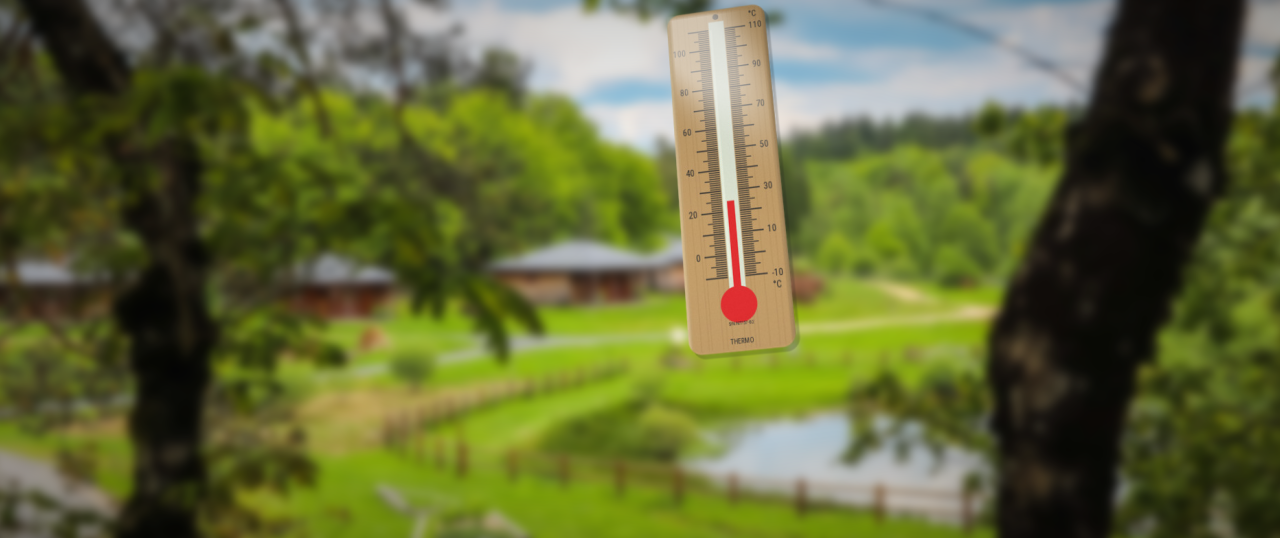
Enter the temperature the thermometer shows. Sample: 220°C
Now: 25°C
